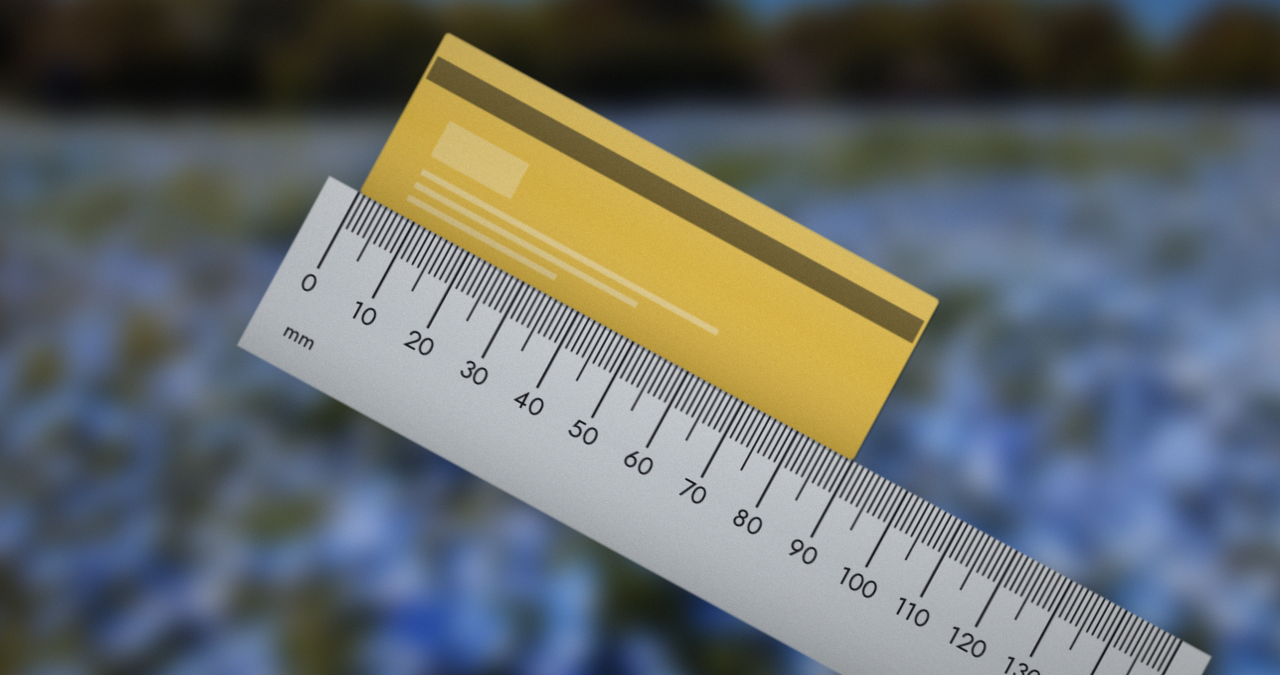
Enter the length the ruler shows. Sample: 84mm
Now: 90mm
